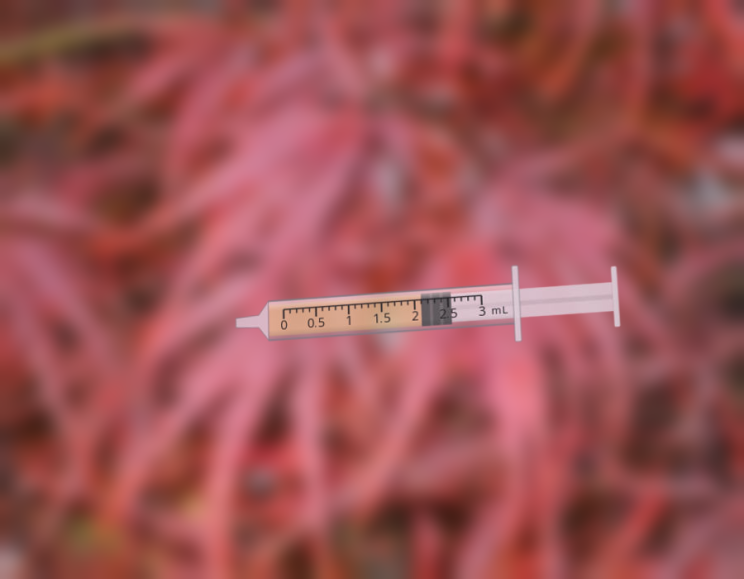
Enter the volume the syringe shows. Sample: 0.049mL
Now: 2.1mL
